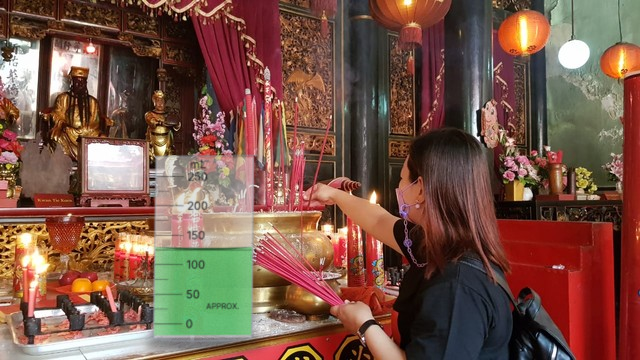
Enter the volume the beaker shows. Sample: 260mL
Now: 125mL
